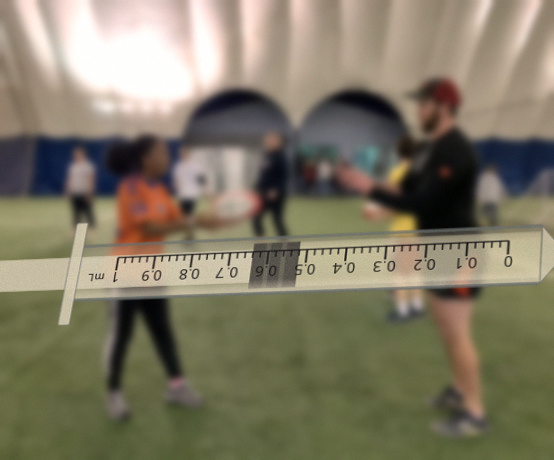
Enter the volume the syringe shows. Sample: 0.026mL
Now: 0.52mL
